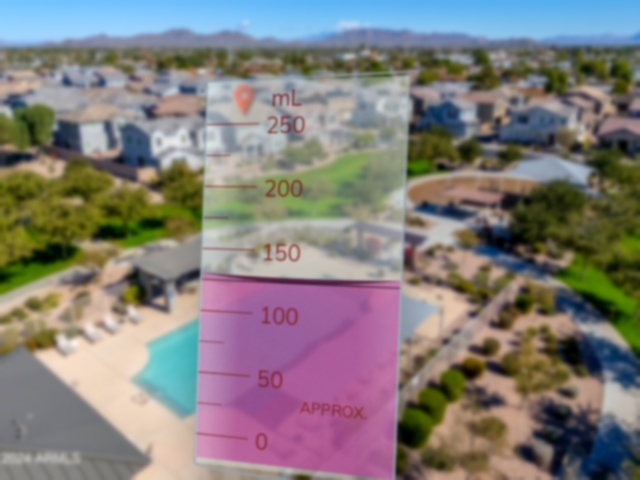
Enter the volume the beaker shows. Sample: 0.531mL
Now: 125mL
